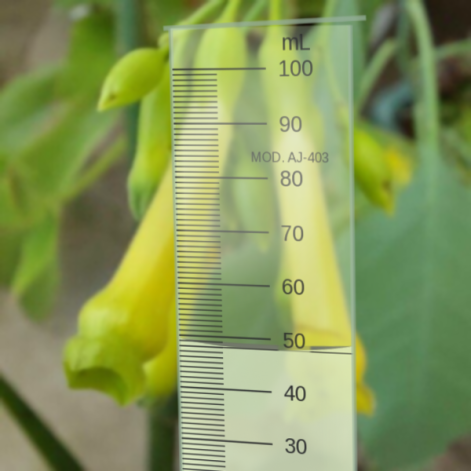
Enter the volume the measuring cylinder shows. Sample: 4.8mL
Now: 48mL
